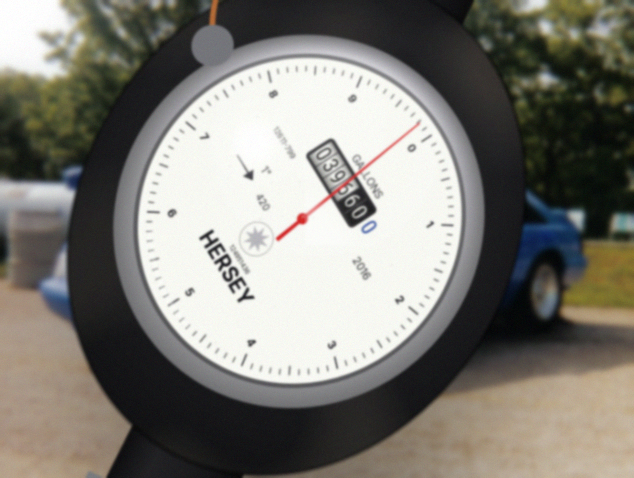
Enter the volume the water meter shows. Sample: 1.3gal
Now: 396599.8gal
